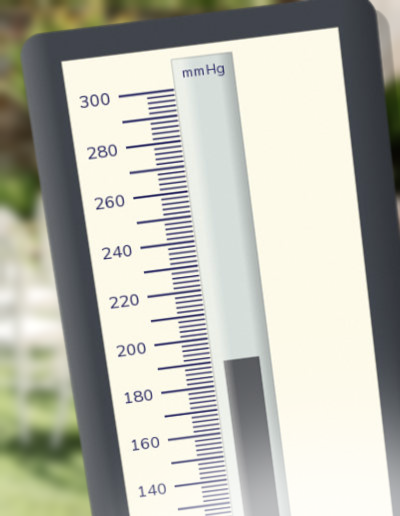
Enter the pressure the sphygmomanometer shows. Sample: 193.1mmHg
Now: 190mmHg
